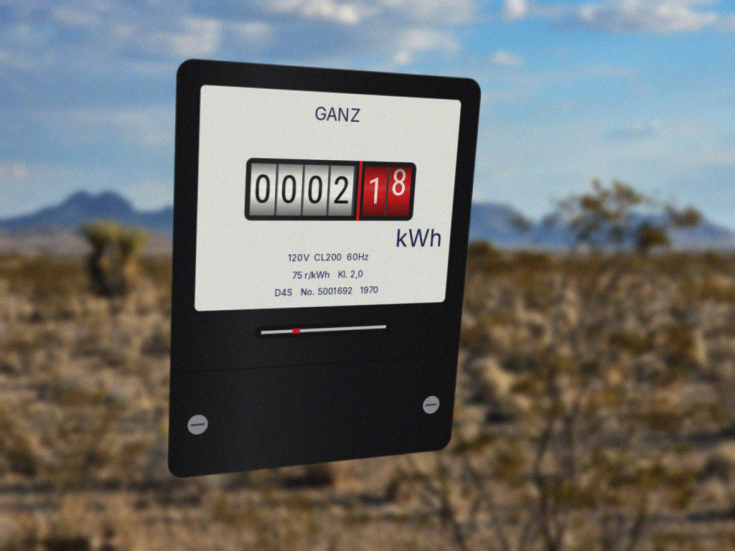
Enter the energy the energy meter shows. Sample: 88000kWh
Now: 2.18kWh
